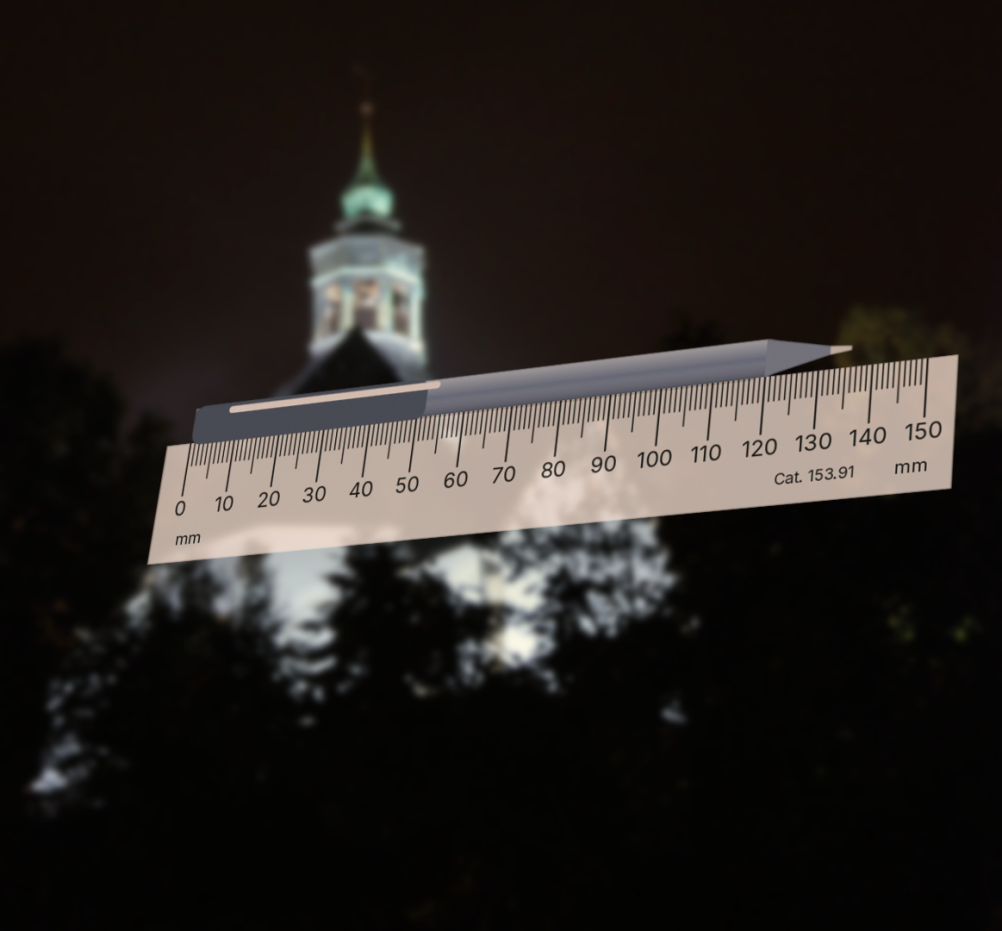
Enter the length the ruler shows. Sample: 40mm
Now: 136mm
